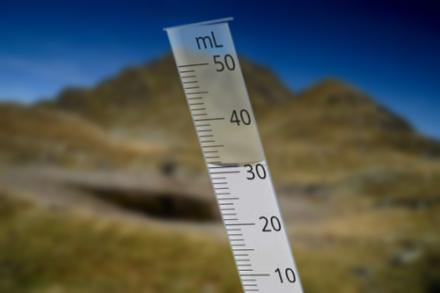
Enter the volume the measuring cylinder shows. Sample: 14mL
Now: 31mL
